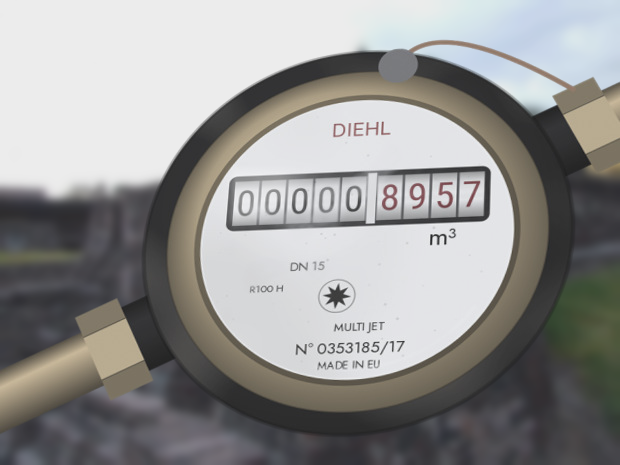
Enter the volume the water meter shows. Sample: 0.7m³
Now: 0.8957m³
